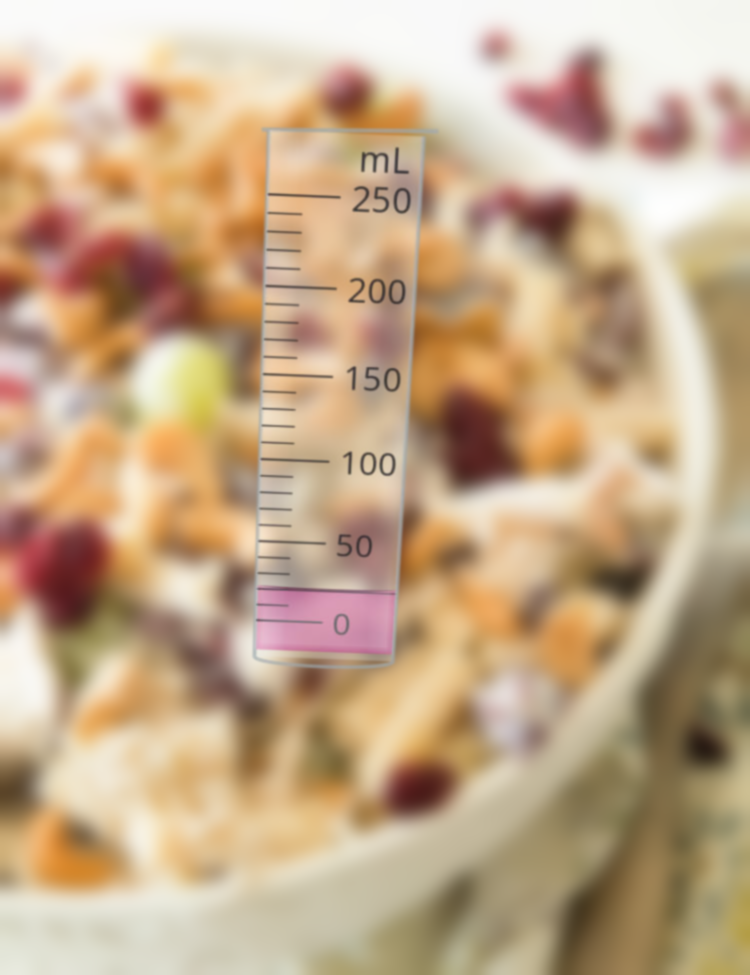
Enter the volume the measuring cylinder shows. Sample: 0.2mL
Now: 20mL
